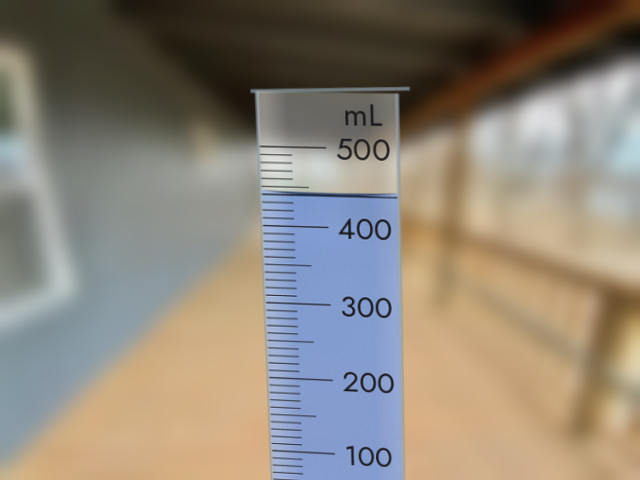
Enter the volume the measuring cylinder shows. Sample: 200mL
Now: 440mL
